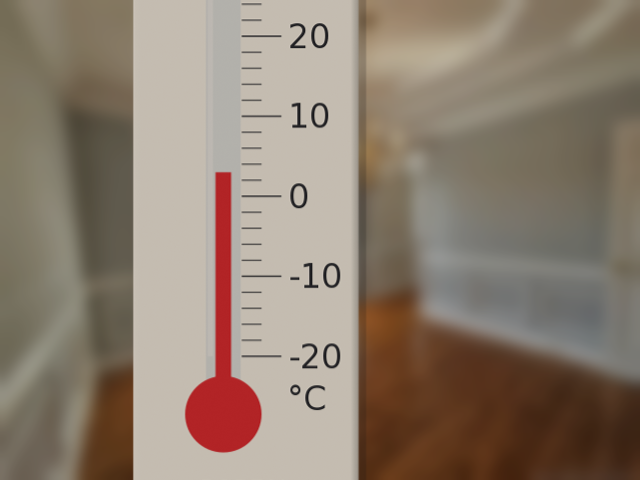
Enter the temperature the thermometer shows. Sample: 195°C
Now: 3°C
